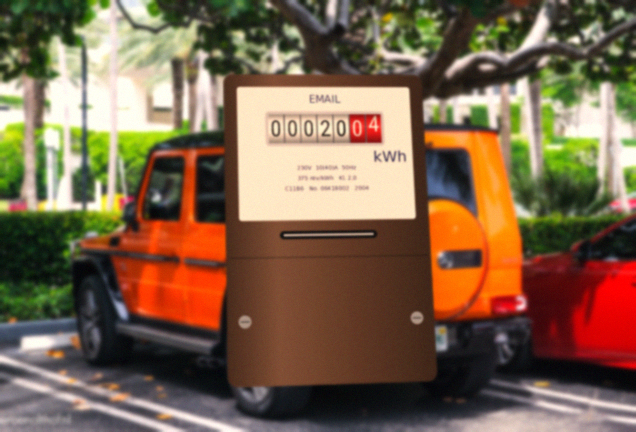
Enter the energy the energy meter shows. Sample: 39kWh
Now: 20.04kWh
